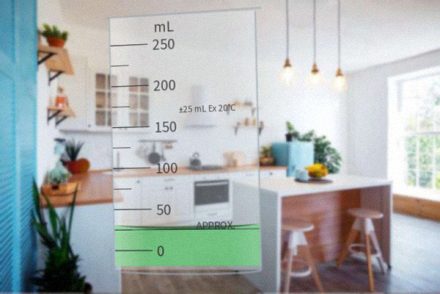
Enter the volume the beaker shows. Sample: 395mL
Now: 25mL
